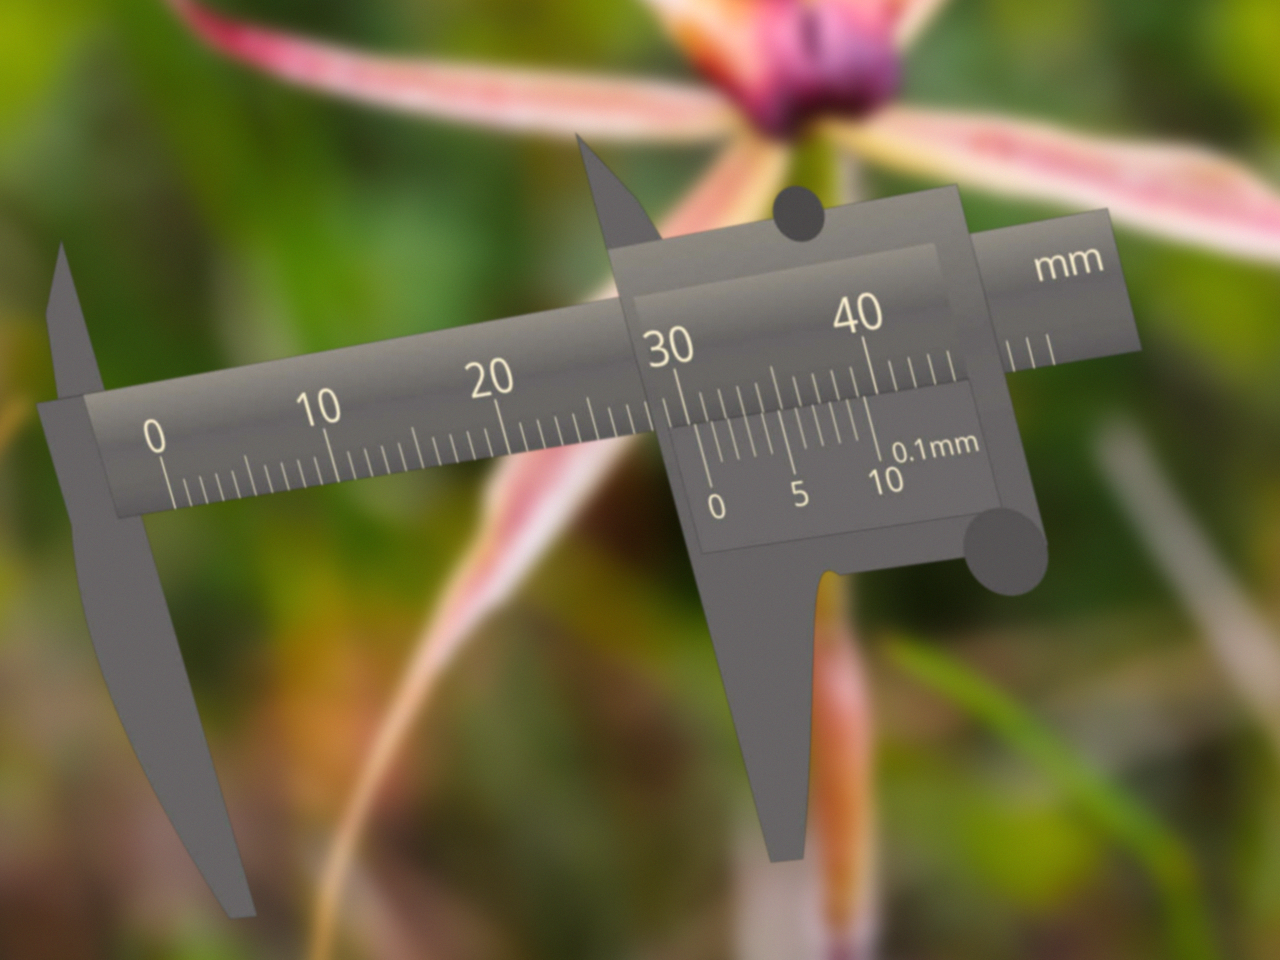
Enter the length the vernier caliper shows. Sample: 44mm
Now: 30.3mm
